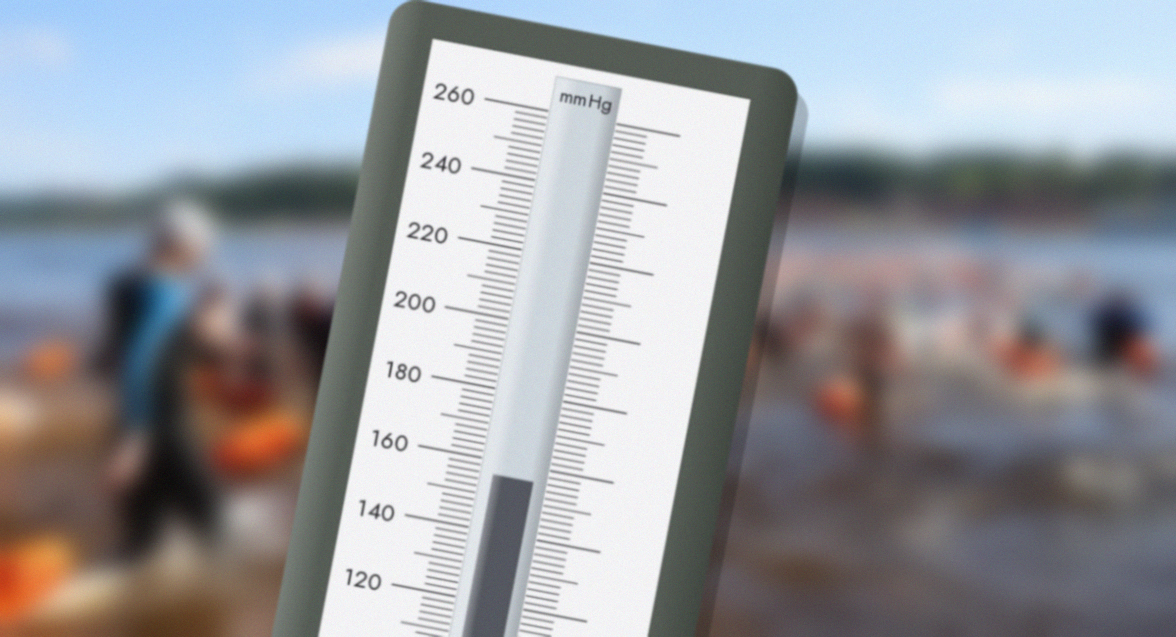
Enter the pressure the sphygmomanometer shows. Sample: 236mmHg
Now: 156mmHg
